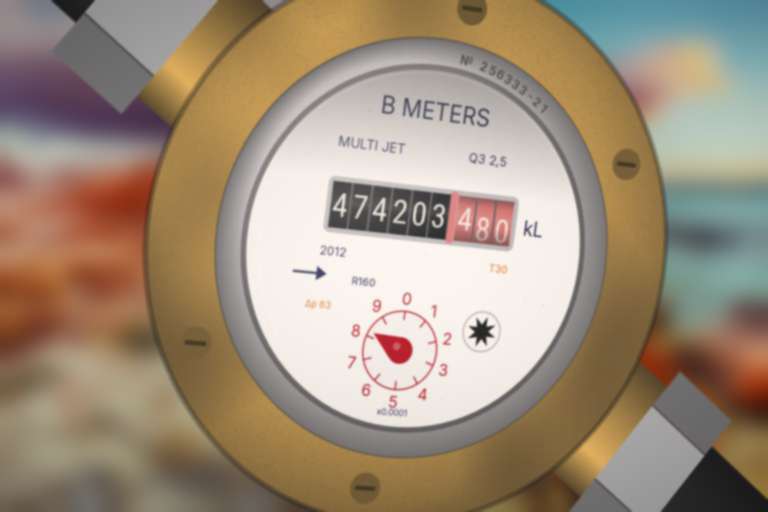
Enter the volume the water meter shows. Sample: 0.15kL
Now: 474203.4798kL
